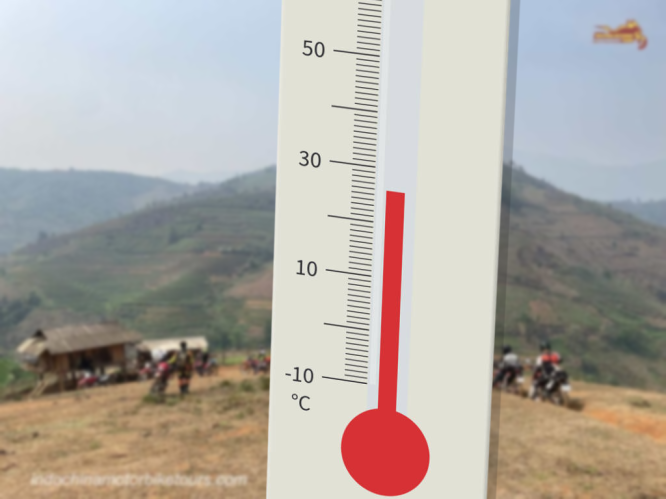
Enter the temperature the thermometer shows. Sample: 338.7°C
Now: 26°C
